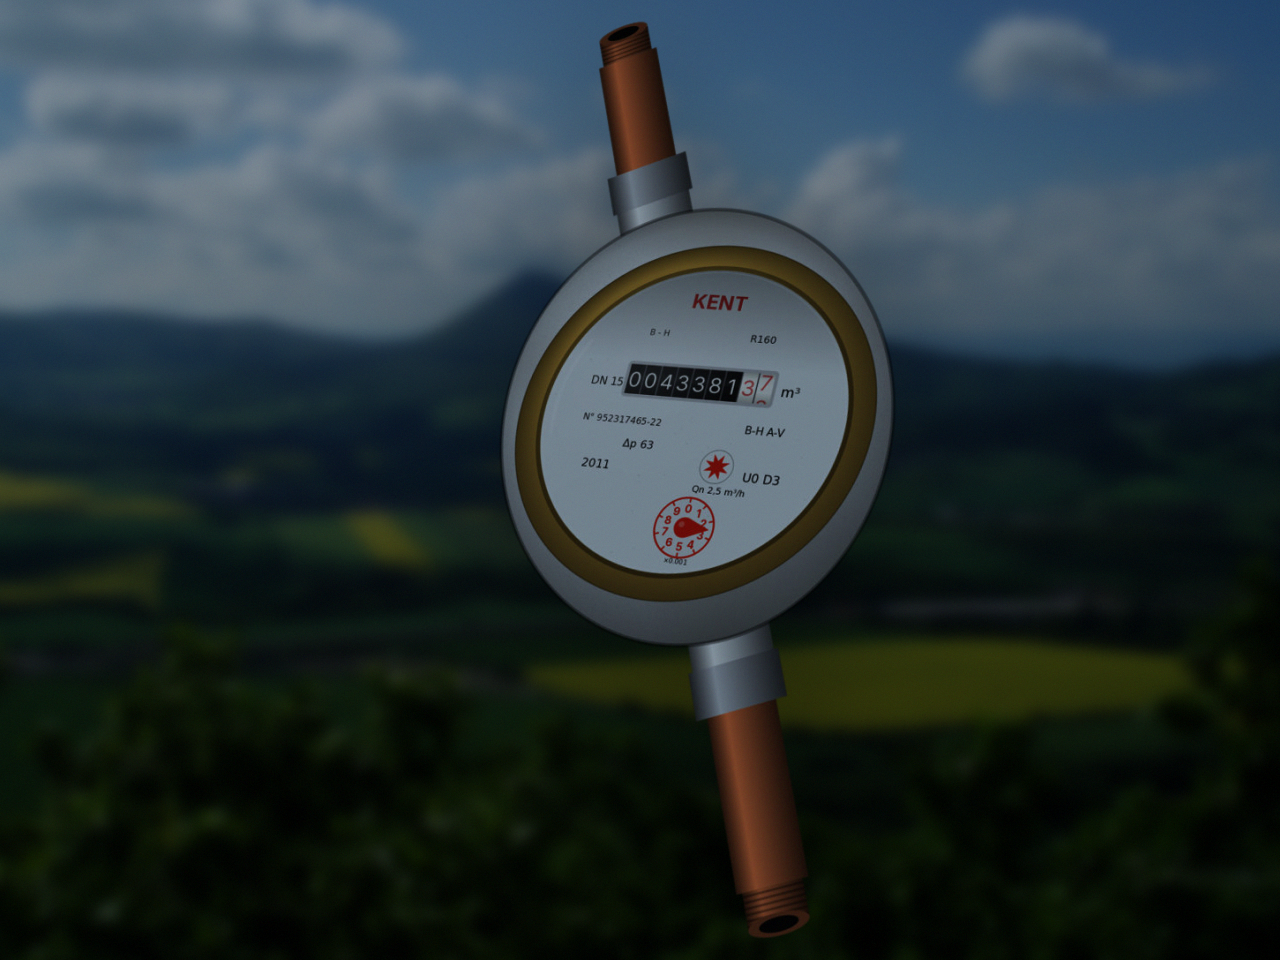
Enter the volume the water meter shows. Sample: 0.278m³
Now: 43381.372m³
